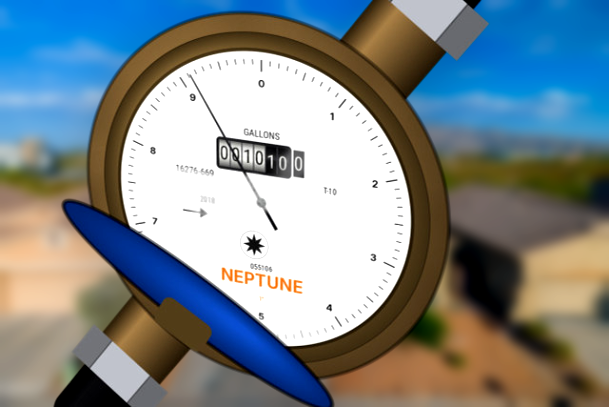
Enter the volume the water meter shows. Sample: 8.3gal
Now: 10099.1gal
